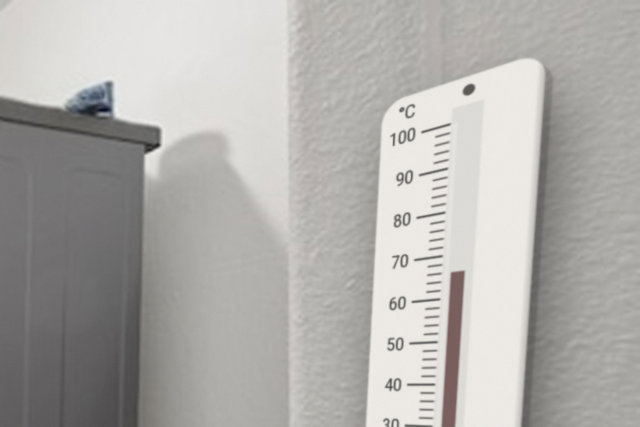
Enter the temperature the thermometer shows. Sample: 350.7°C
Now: 66°C
